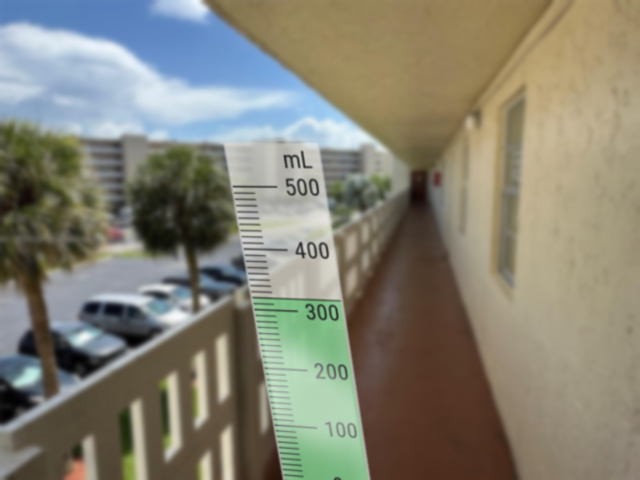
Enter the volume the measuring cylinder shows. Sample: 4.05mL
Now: 320mL
